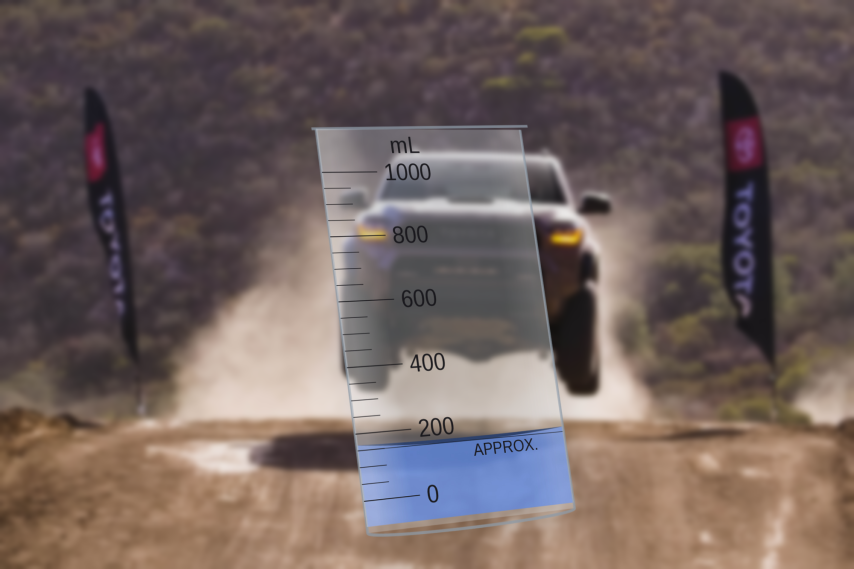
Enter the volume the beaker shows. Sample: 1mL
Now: 150mL
